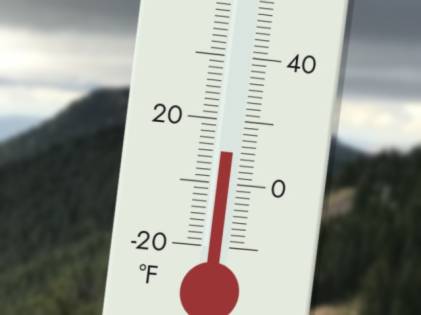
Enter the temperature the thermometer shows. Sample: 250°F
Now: 10°F
